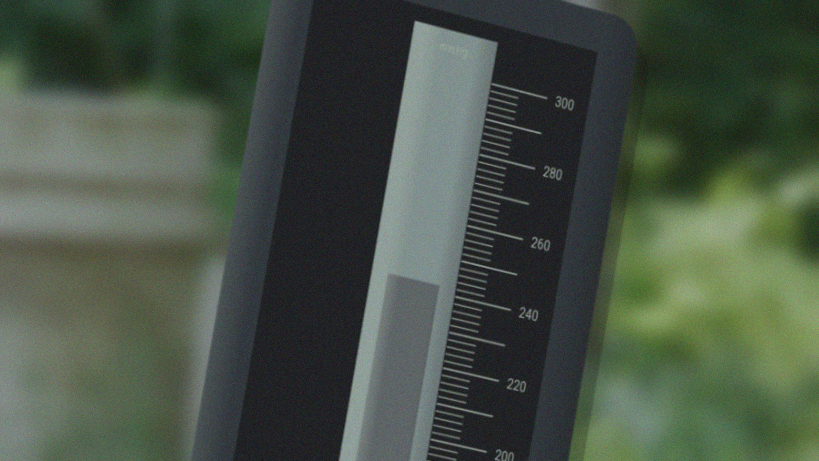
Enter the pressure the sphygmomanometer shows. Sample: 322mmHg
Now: 242mmHg
